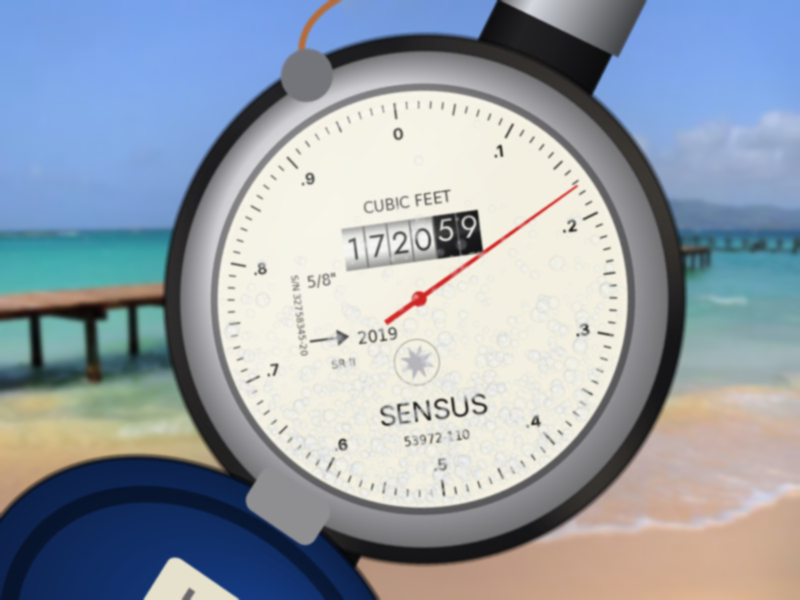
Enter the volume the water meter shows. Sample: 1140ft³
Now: 172059.17ft³
